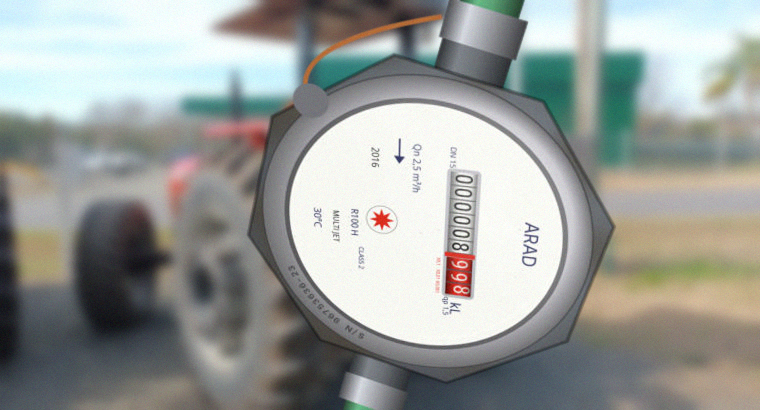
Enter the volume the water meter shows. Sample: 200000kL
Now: 8.998kL
